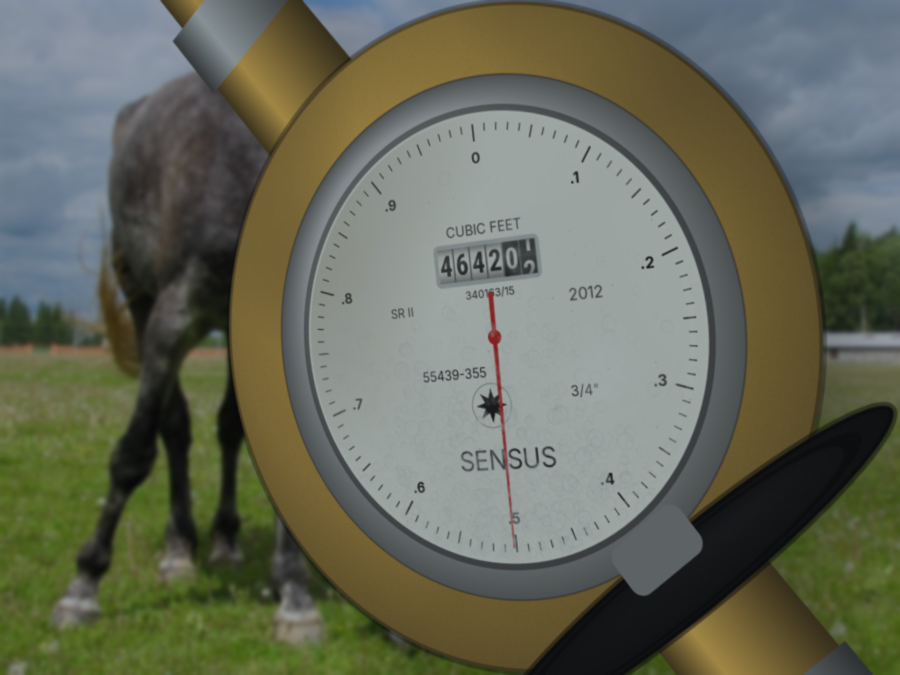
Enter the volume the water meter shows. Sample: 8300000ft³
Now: 464201.50ft³
